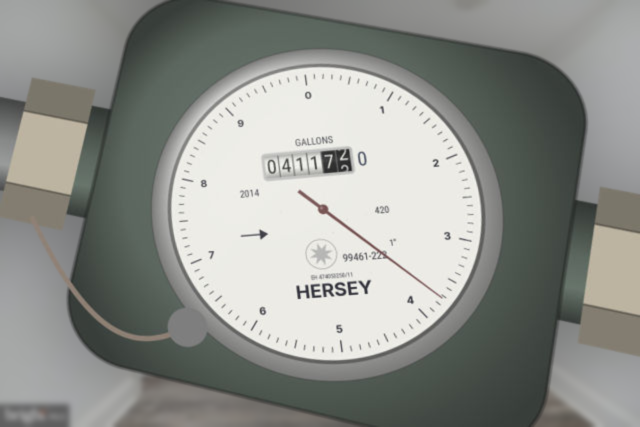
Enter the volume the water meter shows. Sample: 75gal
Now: 411723.7gal
